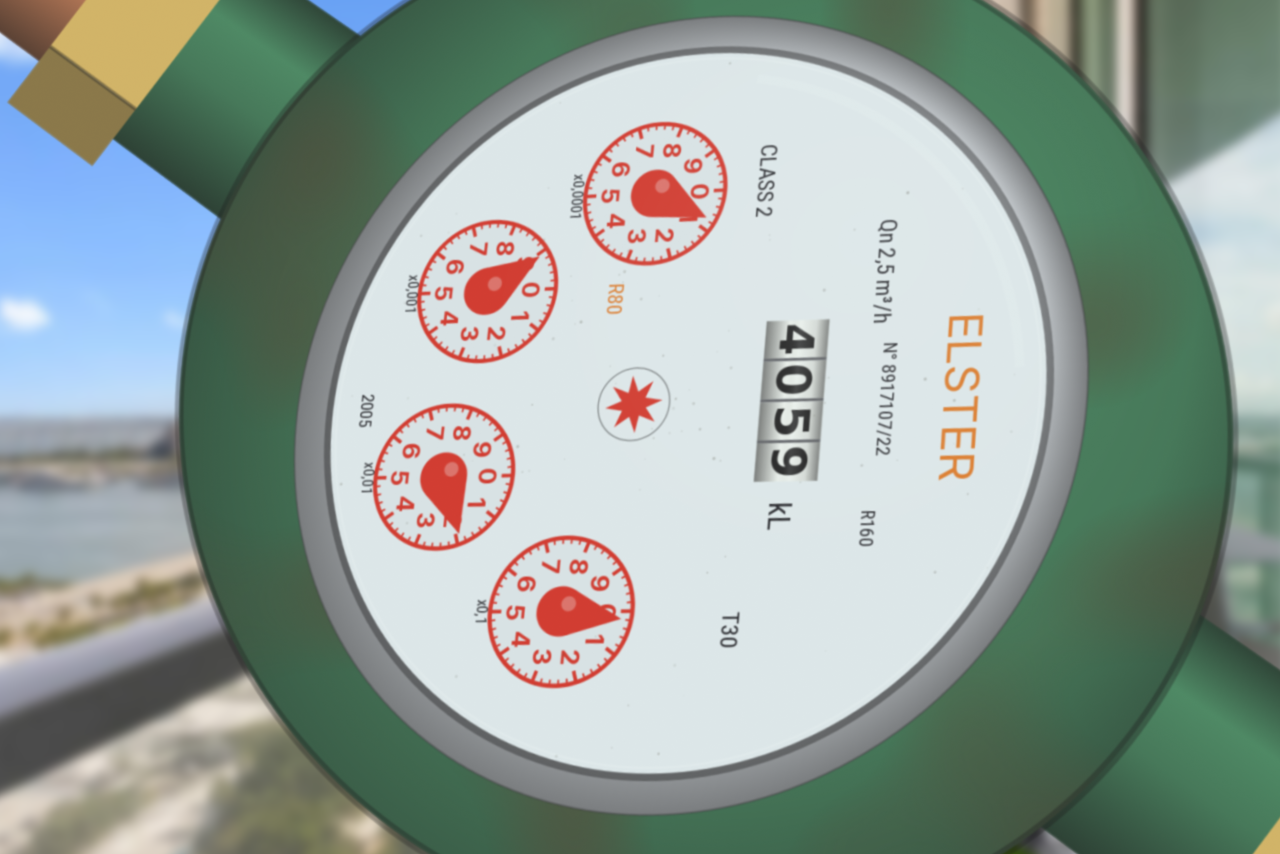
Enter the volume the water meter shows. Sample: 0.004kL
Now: 4059.0190kL
